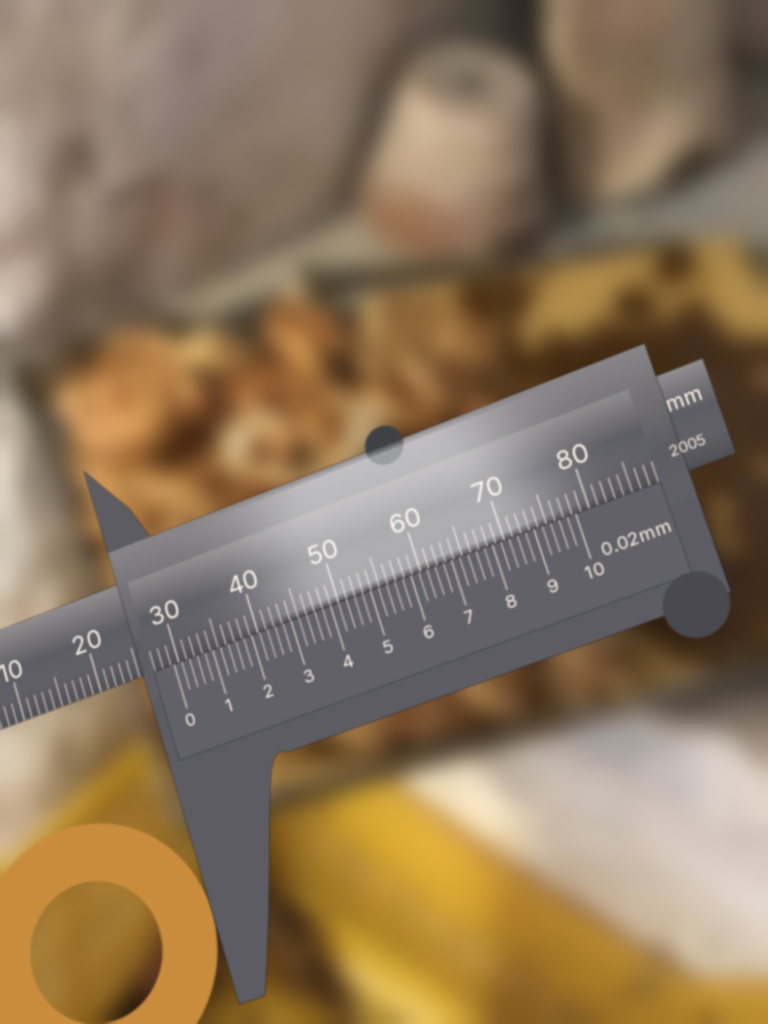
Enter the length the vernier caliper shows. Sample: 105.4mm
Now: 29.4mm
